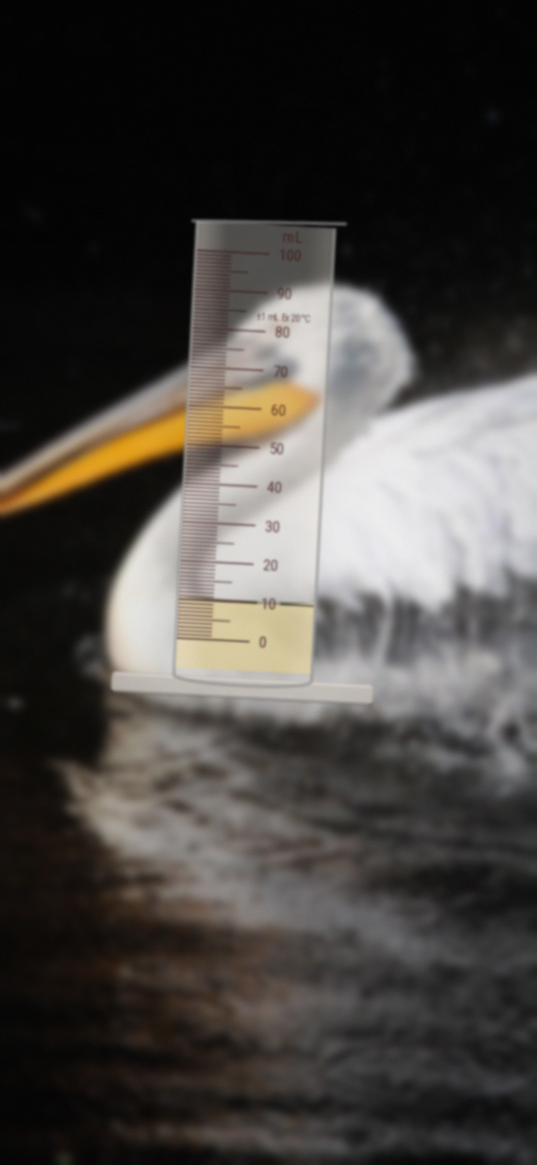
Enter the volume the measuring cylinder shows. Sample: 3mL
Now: 10mL
